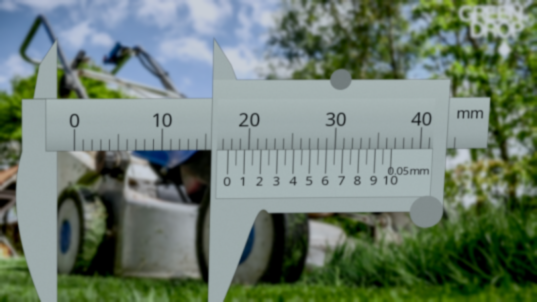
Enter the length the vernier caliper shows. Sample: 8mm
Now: 17.6mm
